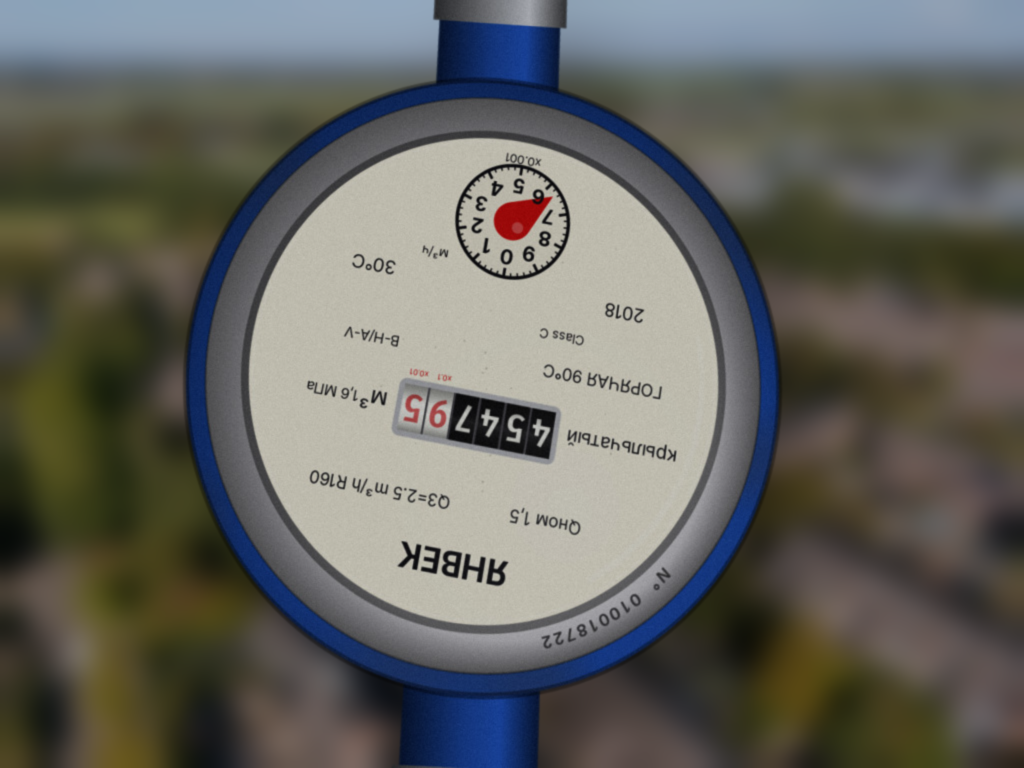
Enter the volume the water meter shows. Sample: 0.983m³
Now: 4547.956m³
